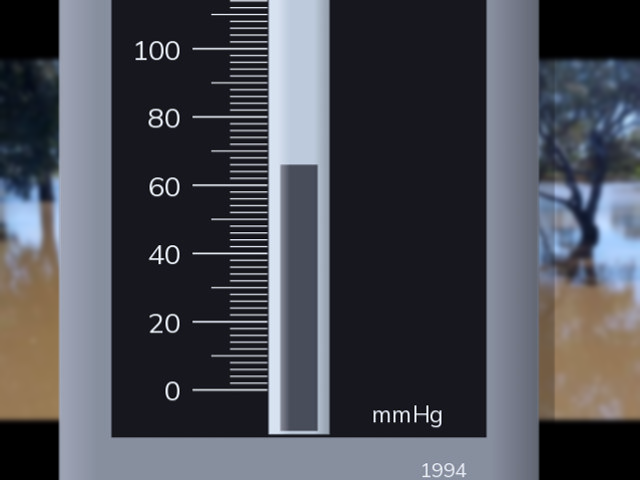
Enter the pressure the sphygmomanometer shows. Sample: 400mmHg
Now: 66mmHg
